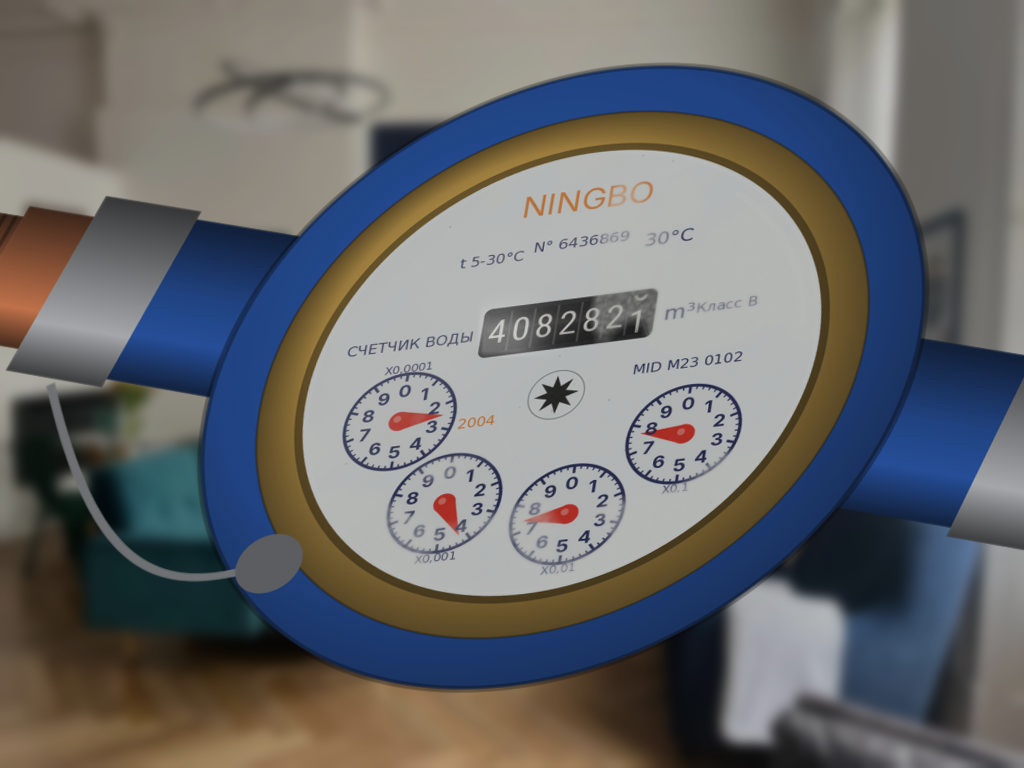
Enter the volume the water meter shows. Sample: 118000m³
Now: 4082820.7742m³
